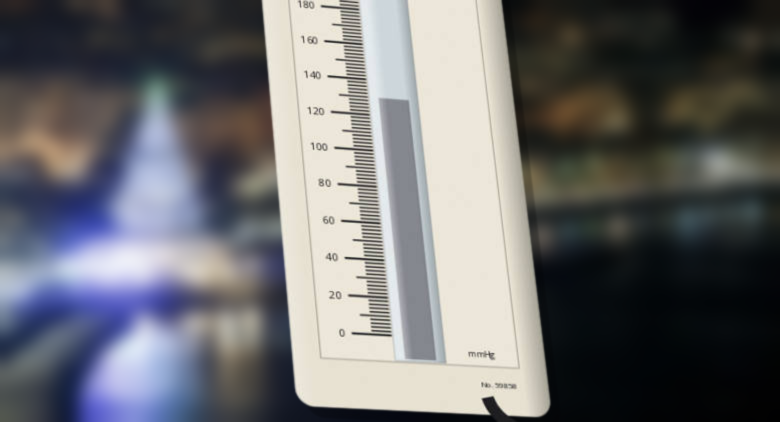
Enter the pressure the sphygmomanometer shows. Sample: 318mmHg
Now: 130mmHg
